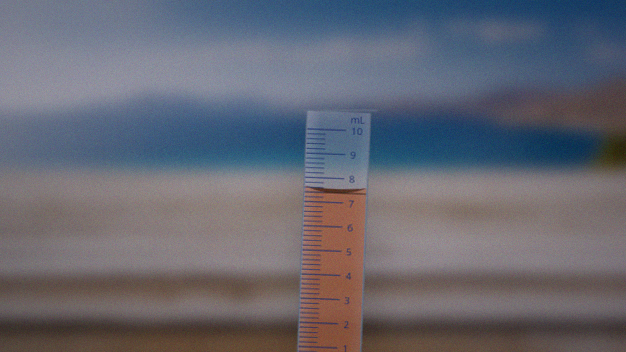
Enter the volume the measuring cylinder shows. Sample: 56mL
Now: 7.4mL
